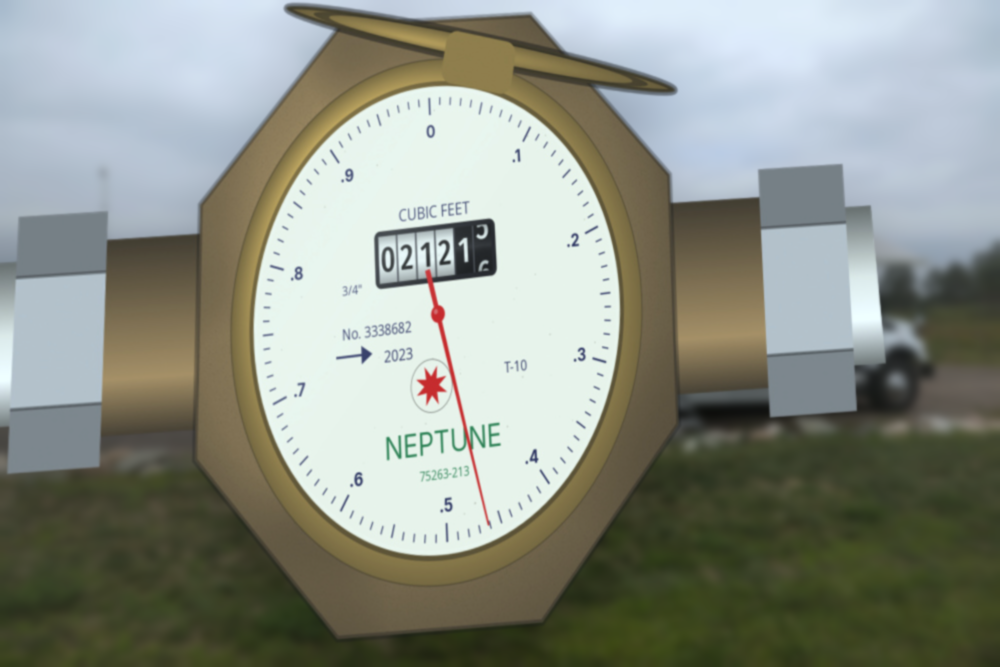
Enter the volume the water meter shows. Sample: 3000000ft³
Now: 21215.46ft³
